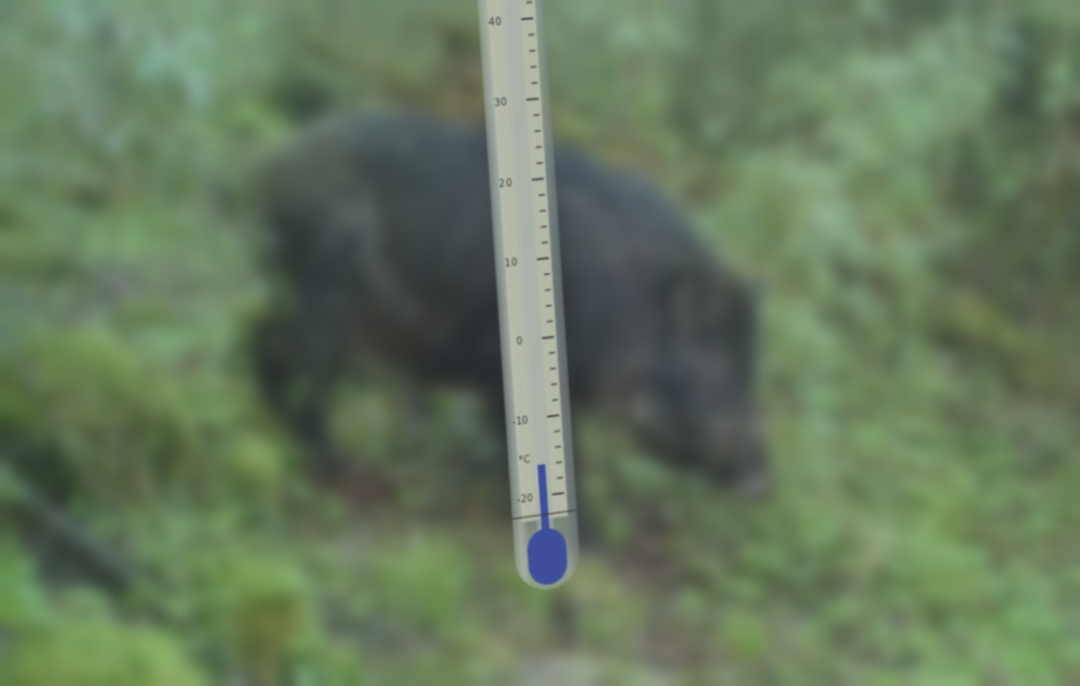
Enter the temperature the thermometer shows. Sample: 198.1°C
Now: -16°C
